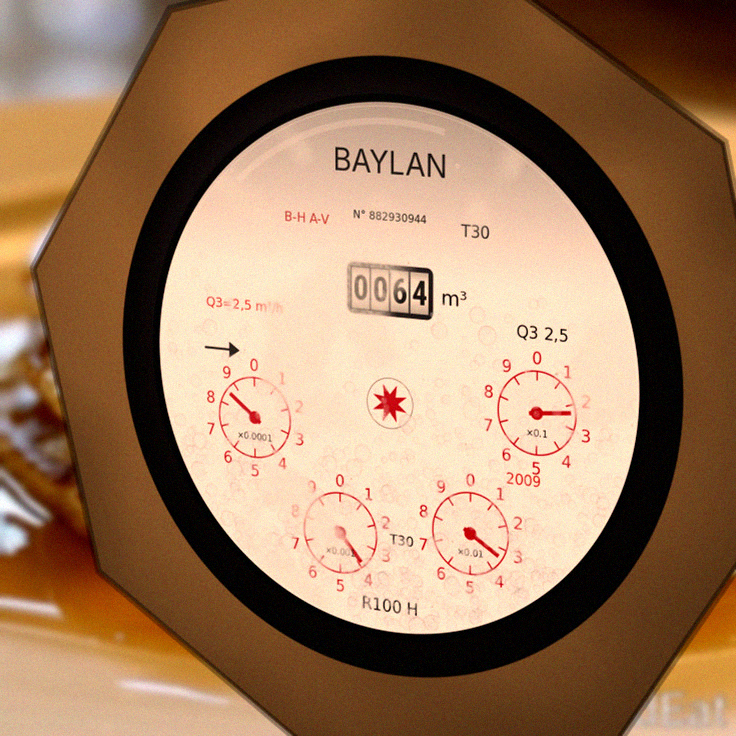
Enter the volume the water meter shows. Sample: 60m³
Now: 64.2338m³
